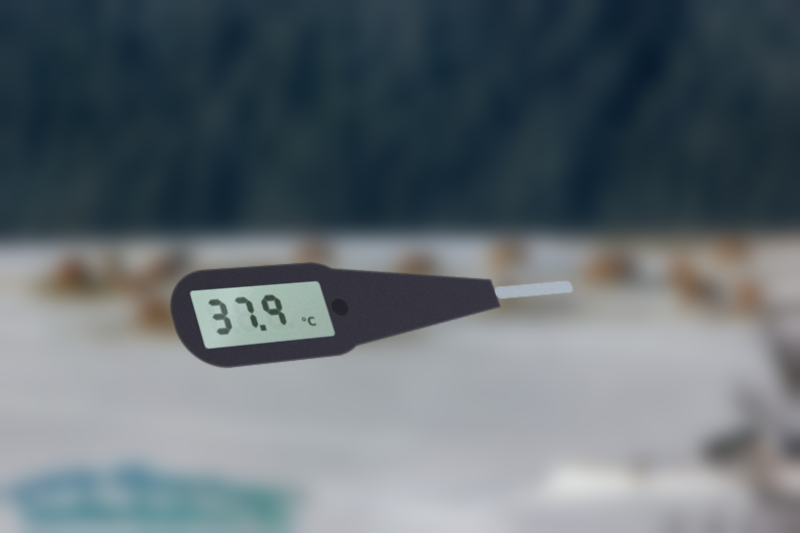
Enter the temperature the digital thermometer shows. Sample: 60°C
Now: 37.9°C
